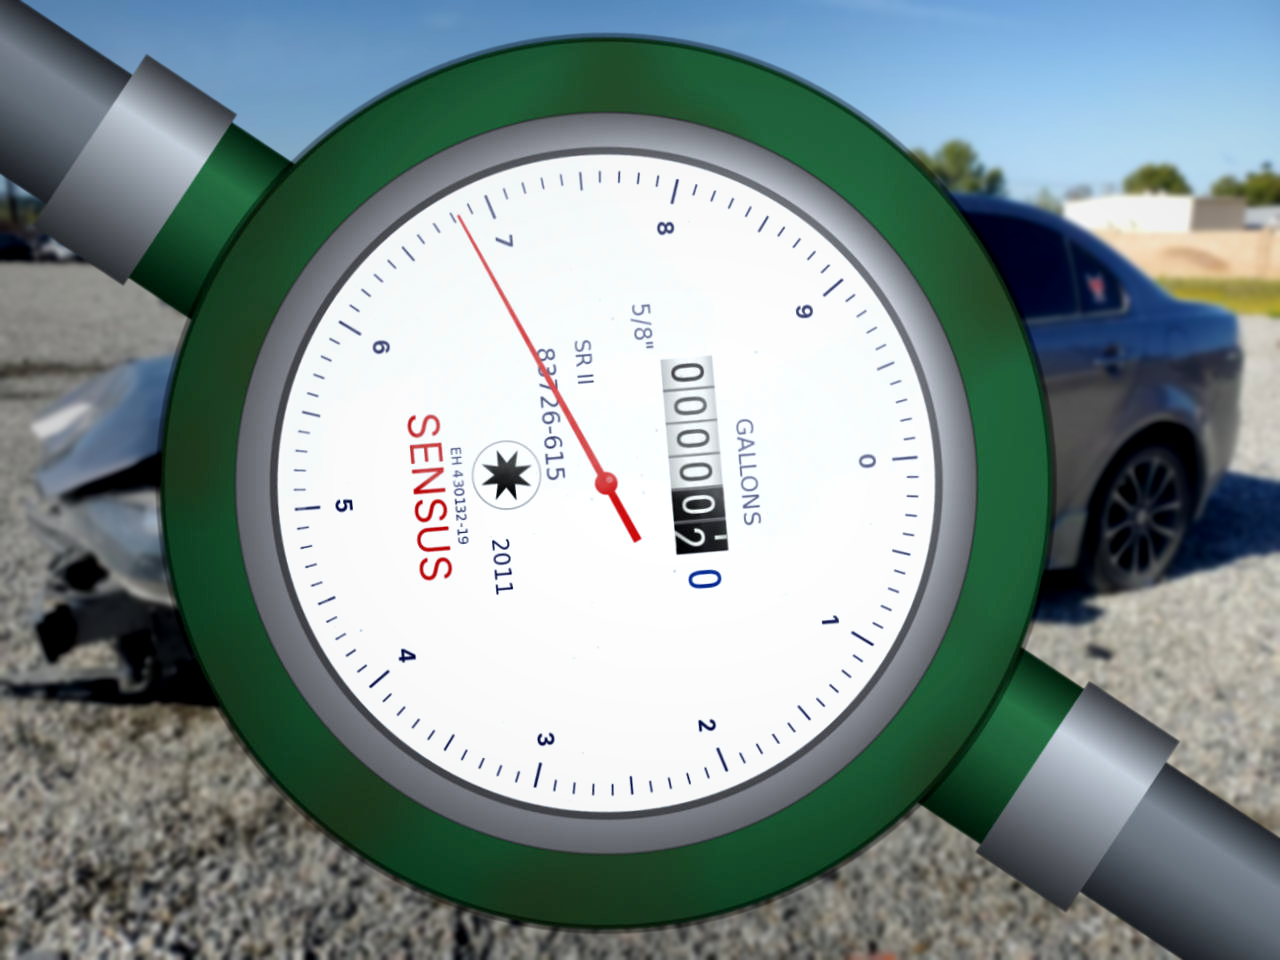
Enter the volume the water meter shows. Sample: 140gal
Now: 16.8gal
